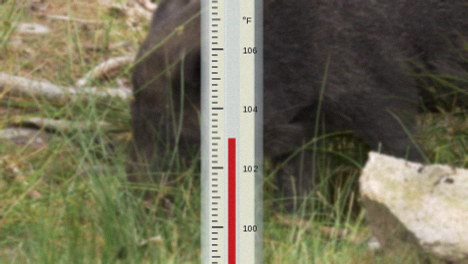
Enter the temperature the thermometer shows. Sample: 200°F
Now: 103°F
